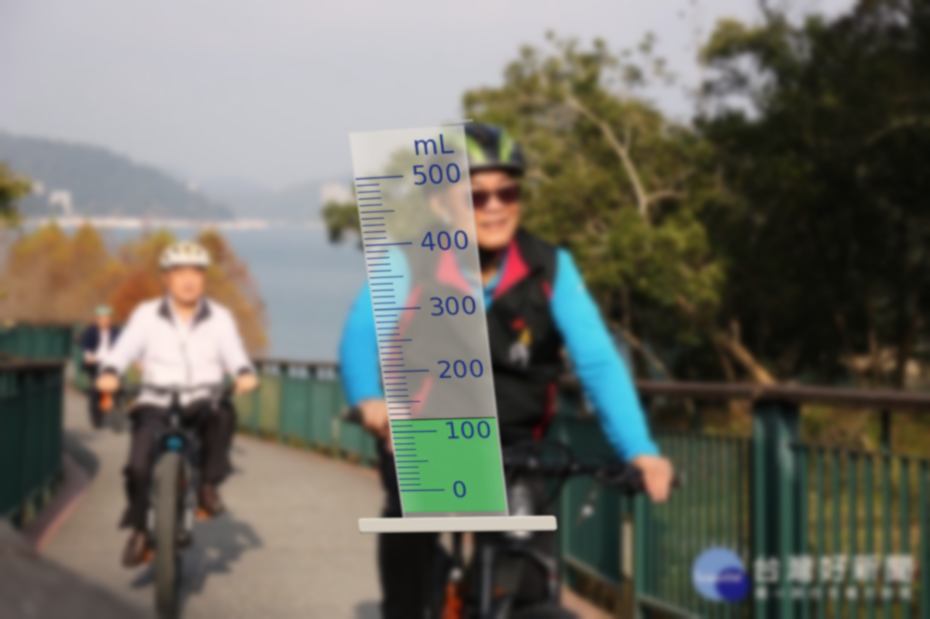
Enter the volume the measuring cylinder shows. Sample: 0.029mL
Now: 120mL
